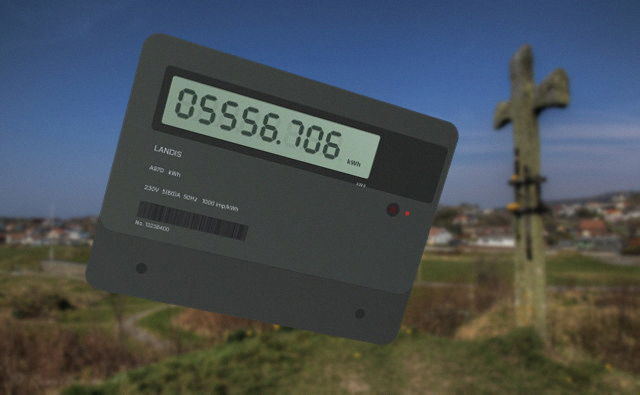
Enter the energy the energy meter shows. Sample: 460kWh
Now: 5556.706kWh
